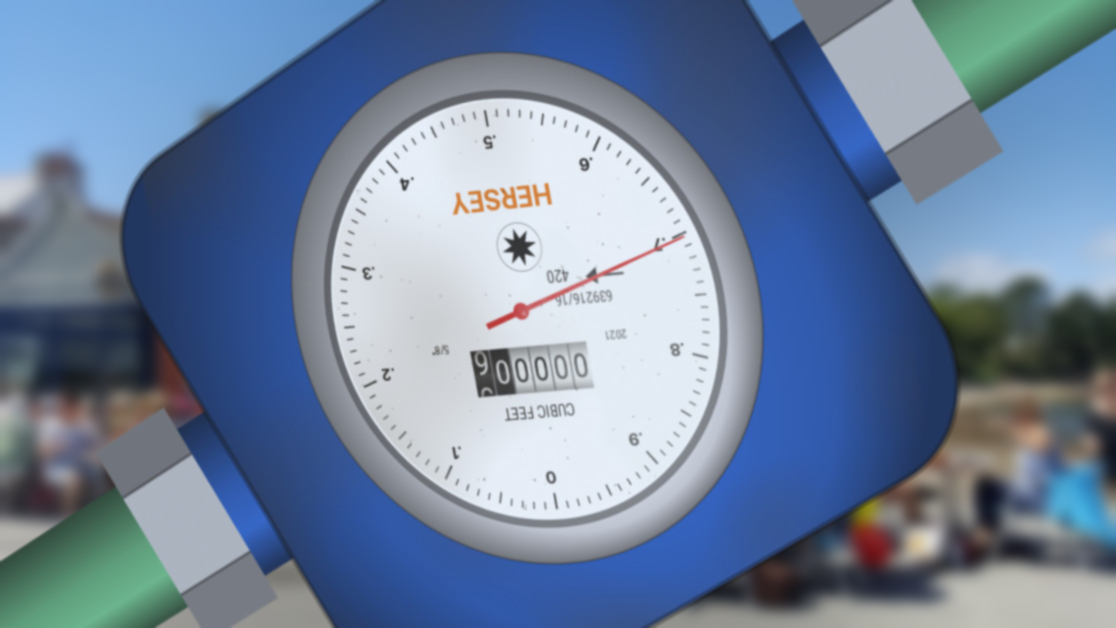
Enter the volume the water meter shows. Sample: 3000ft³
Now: 5.70ft³
